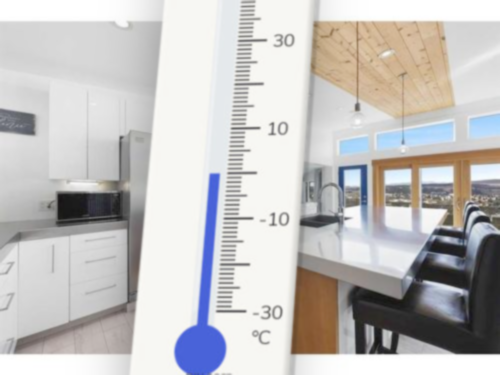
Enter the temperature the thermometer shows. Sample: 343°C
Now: 0°C
